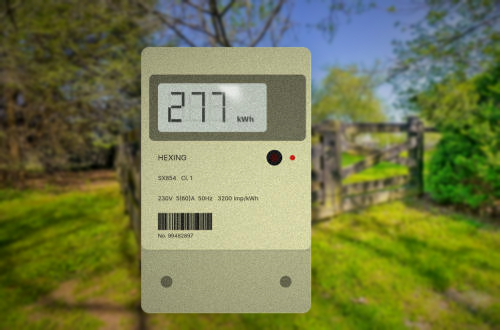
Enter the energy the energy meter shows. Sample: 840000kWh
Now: 277kWh
